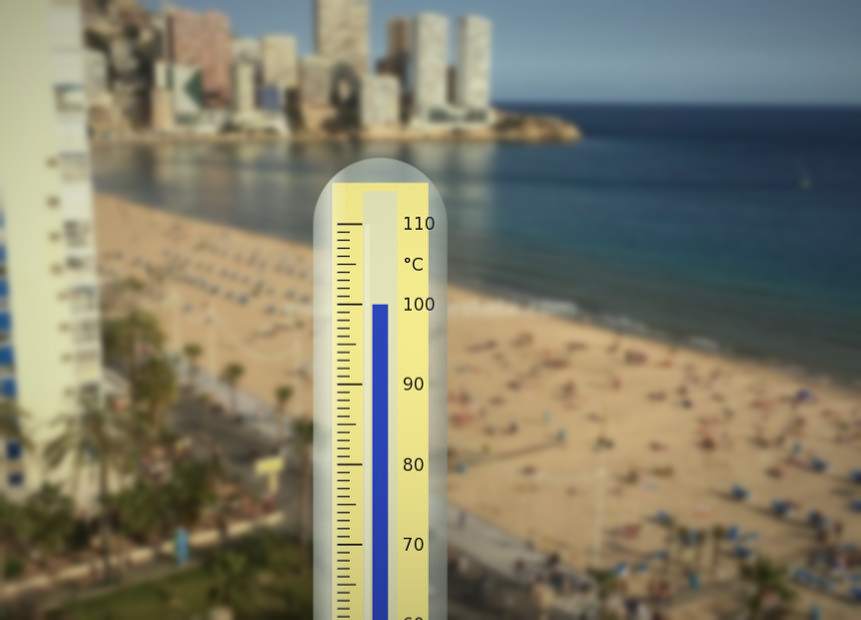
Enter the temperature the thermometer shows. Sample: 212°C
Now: 100°C
